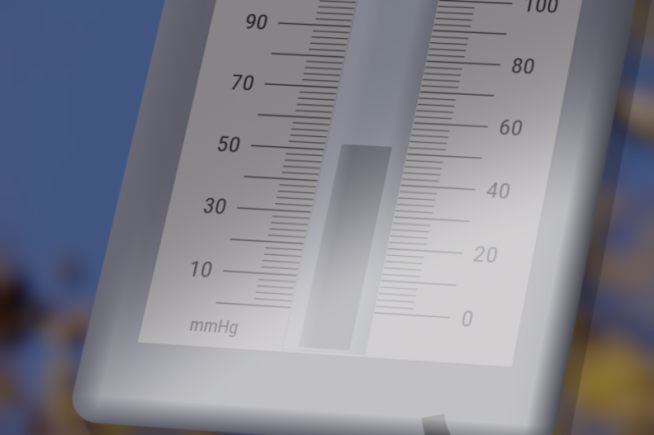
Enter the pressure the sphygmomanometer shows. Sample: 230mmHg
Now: 52mmHg
